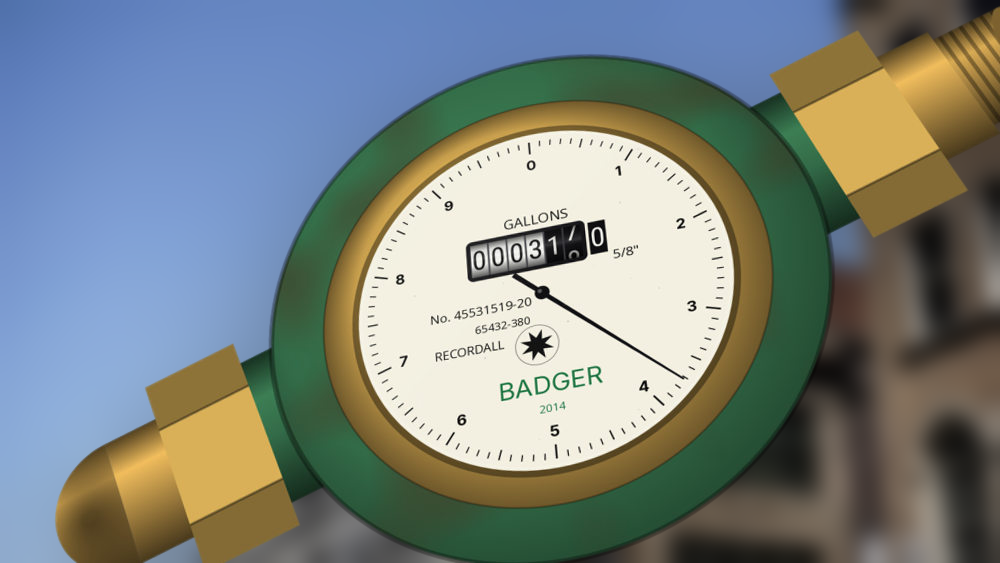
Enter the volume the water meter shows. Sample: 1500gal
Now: 3173.7gal
